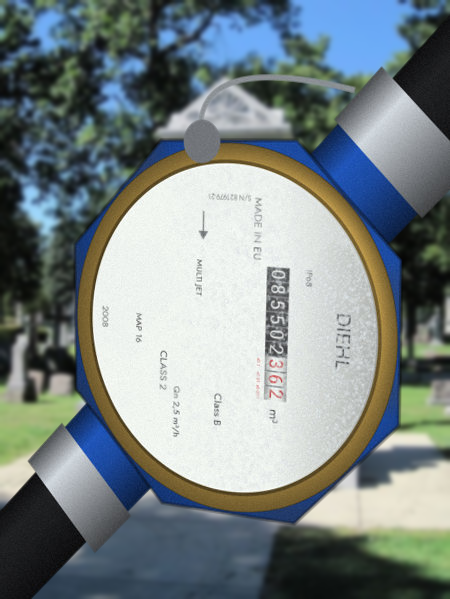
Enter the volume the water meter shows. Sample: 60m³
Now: 85502.362m³
